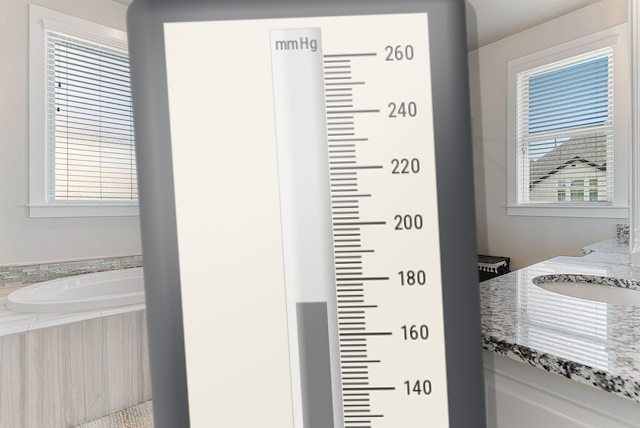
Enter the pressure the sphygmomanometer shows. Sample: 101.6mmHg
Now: 172mmHg
